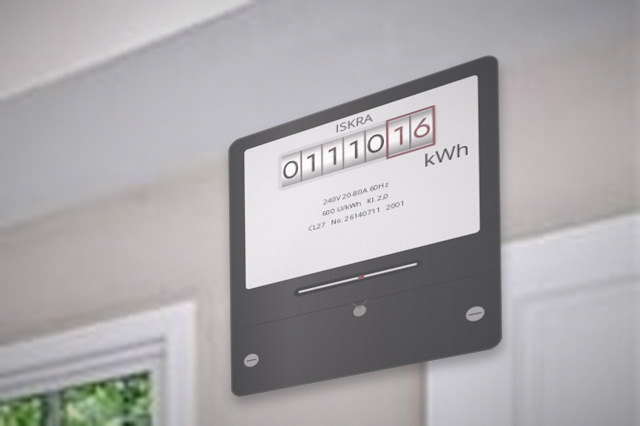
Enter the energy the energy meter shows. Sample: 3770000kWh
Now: 1110.16kWh
